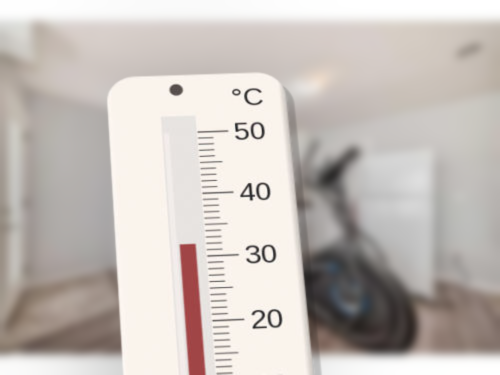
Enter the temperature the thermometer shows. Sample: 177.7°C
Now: 32°C
